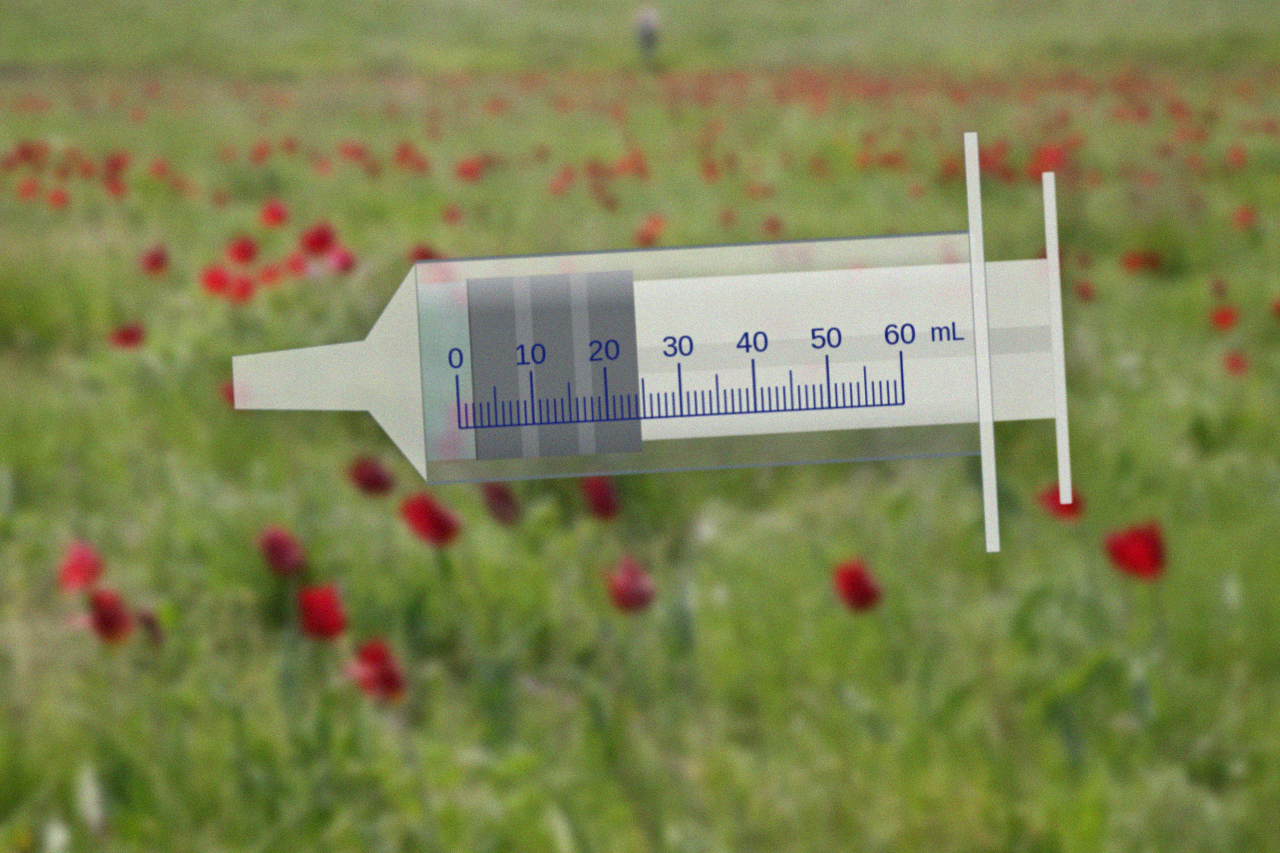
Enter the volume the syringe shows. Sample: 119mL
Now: 2mL
